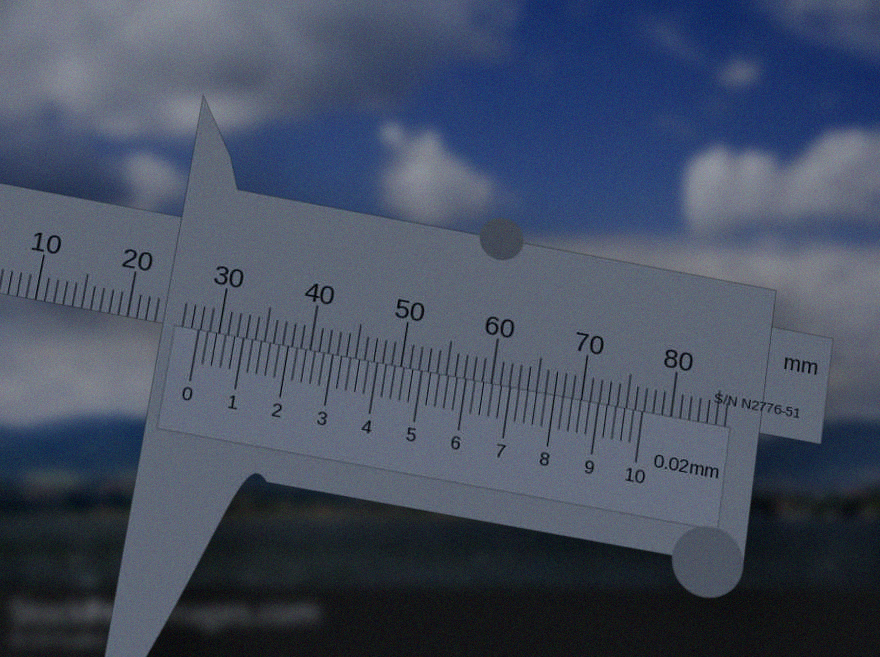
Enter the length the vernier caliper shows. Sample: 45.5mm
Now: 27.8mm
